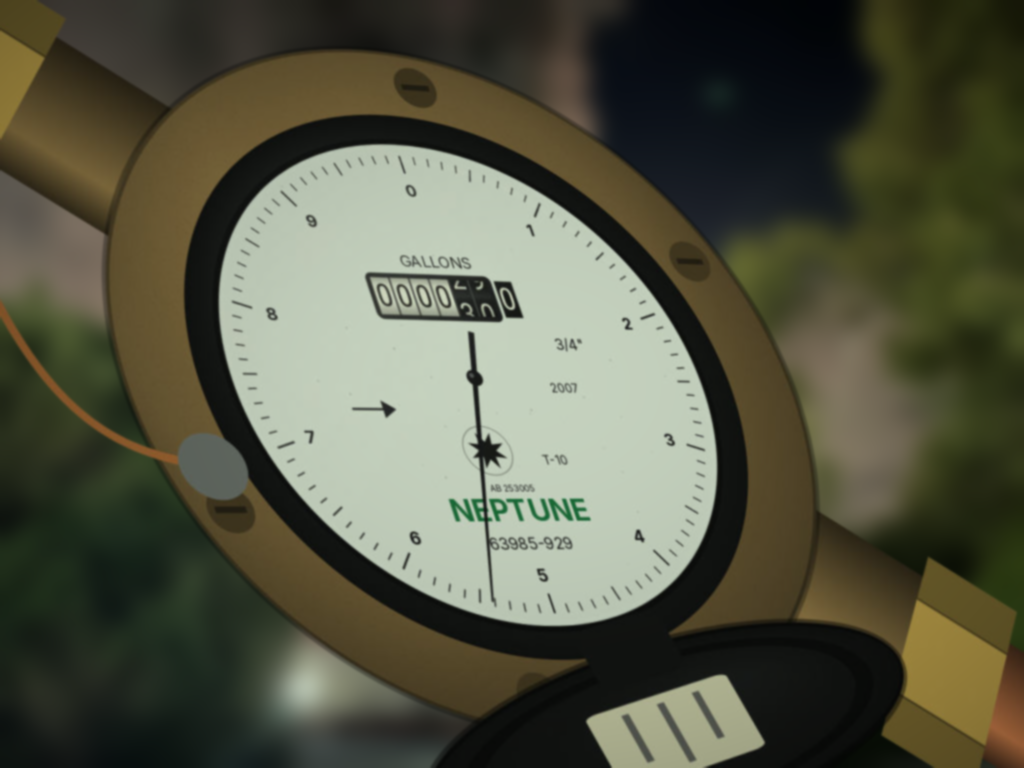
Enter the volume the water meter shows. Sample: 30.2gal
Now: 295.4gal
